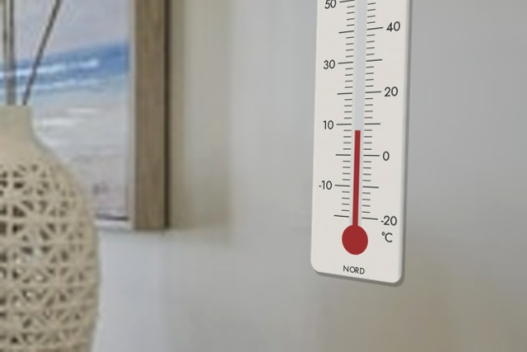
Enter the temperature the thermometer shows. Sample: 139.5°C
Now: 8°C
